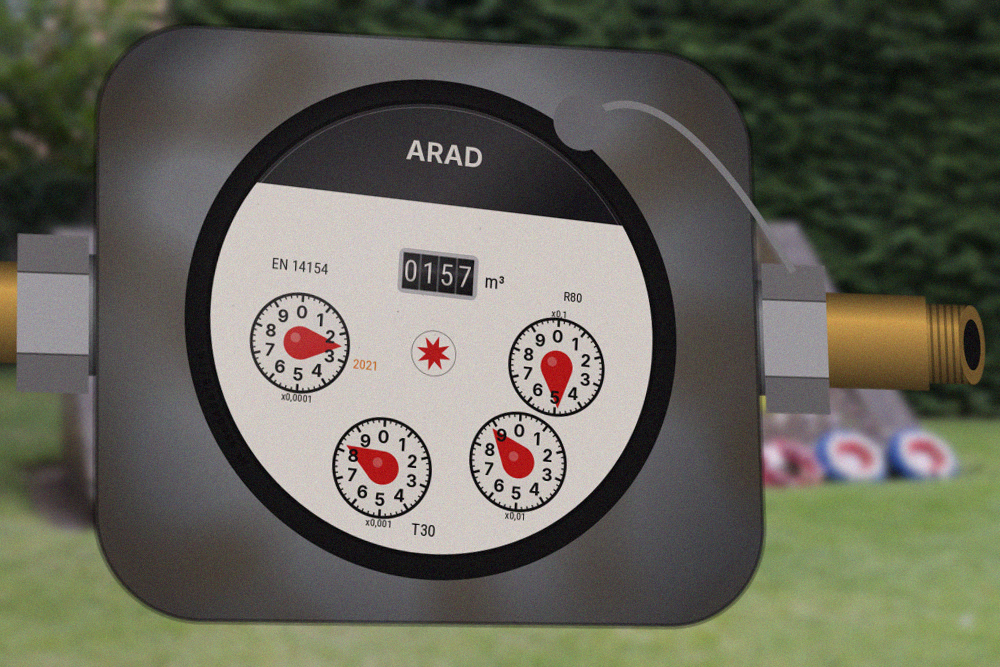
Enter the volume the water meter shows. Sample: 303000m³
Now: 157.4882m³
